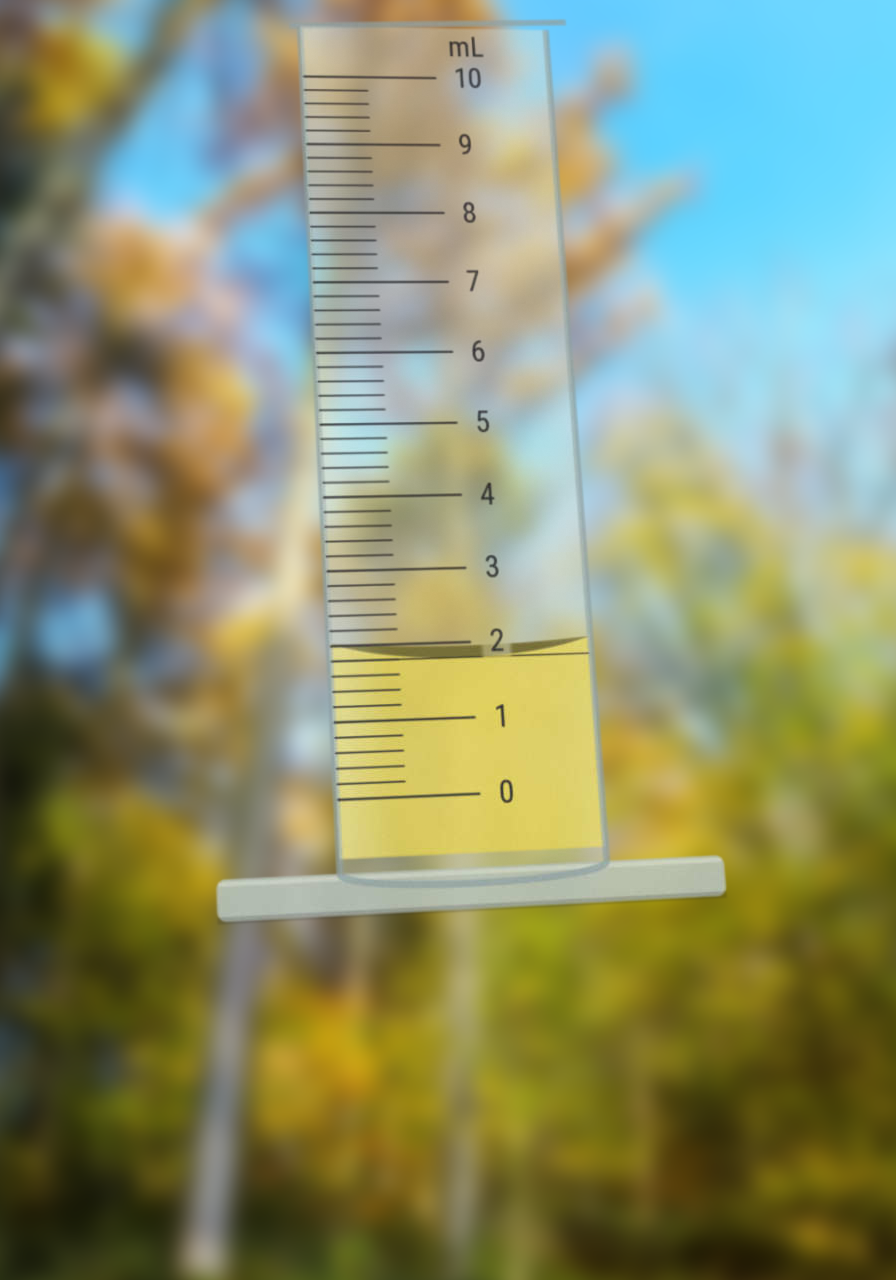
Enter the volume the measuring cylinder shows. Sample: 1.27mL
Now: 1.8mL
